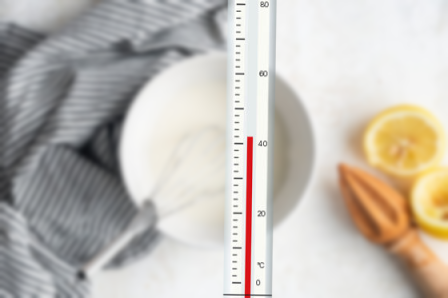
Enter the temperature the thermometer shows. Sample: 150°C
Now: 42°C
